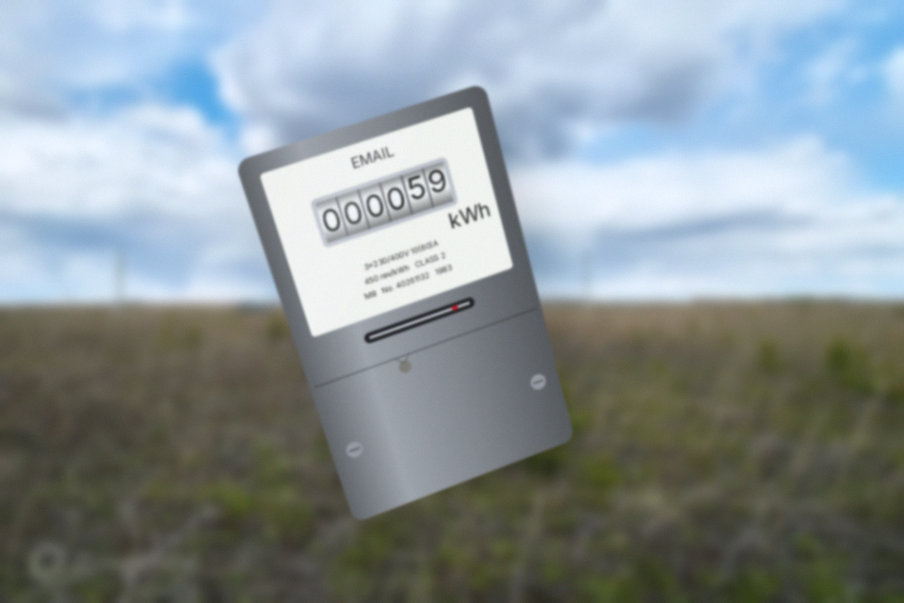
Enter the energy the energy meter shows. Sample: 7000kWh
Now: 59kWh
